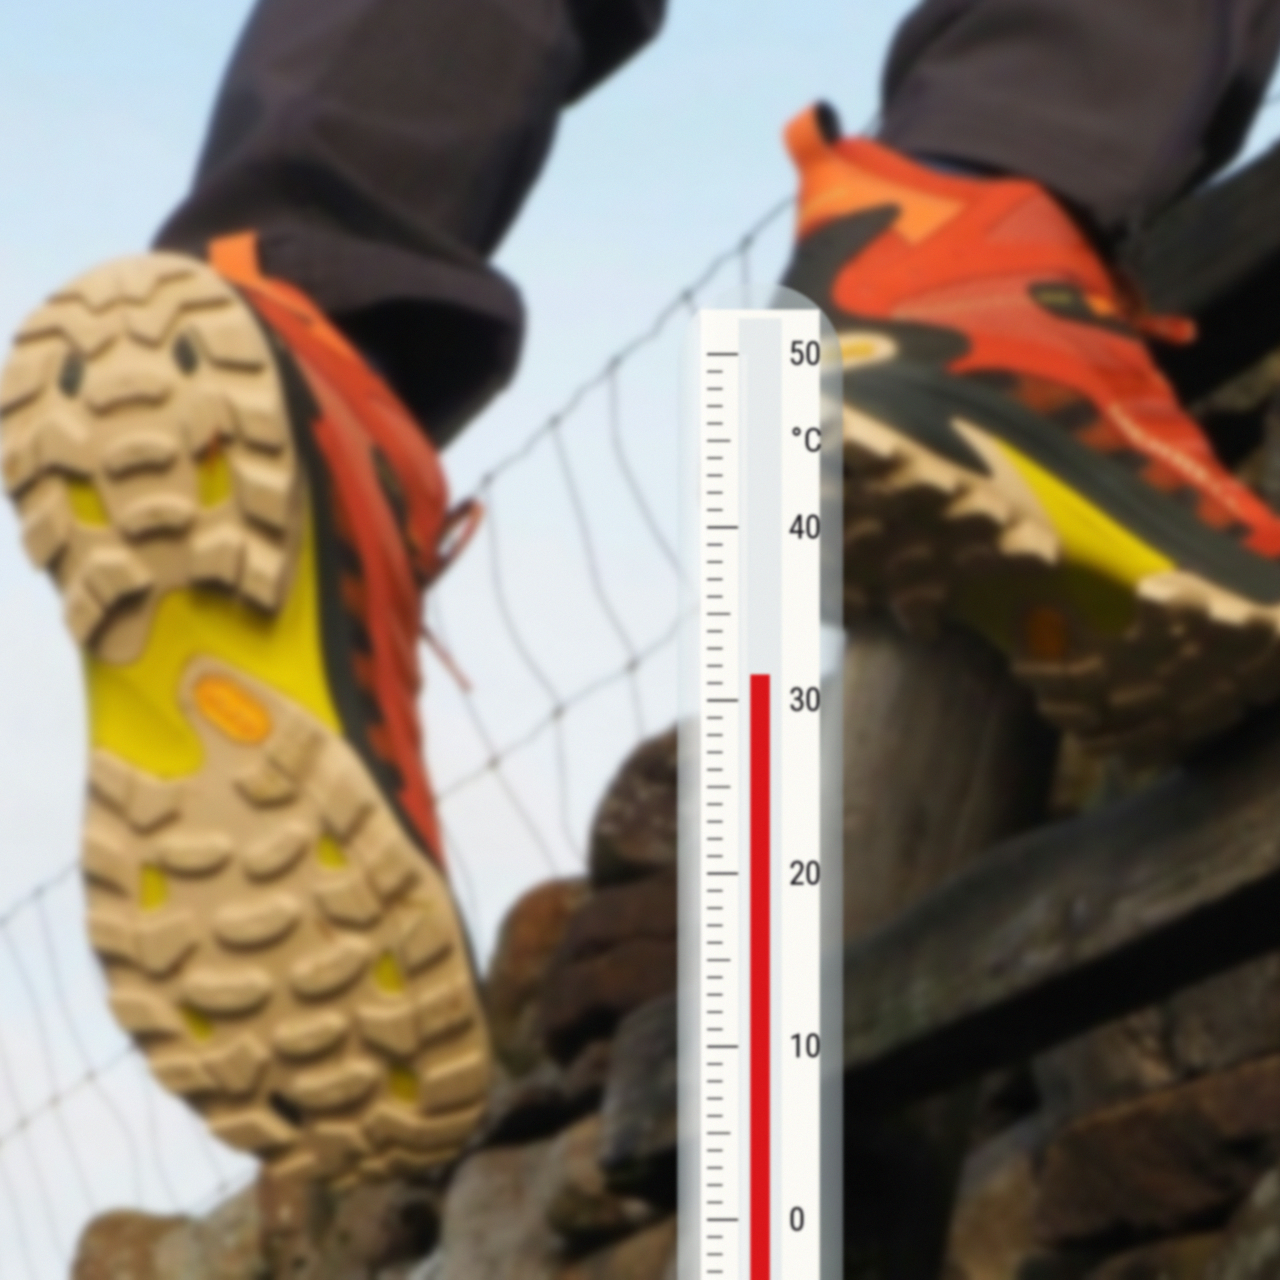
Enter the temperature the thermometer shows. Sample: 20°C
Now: 31.5°C
